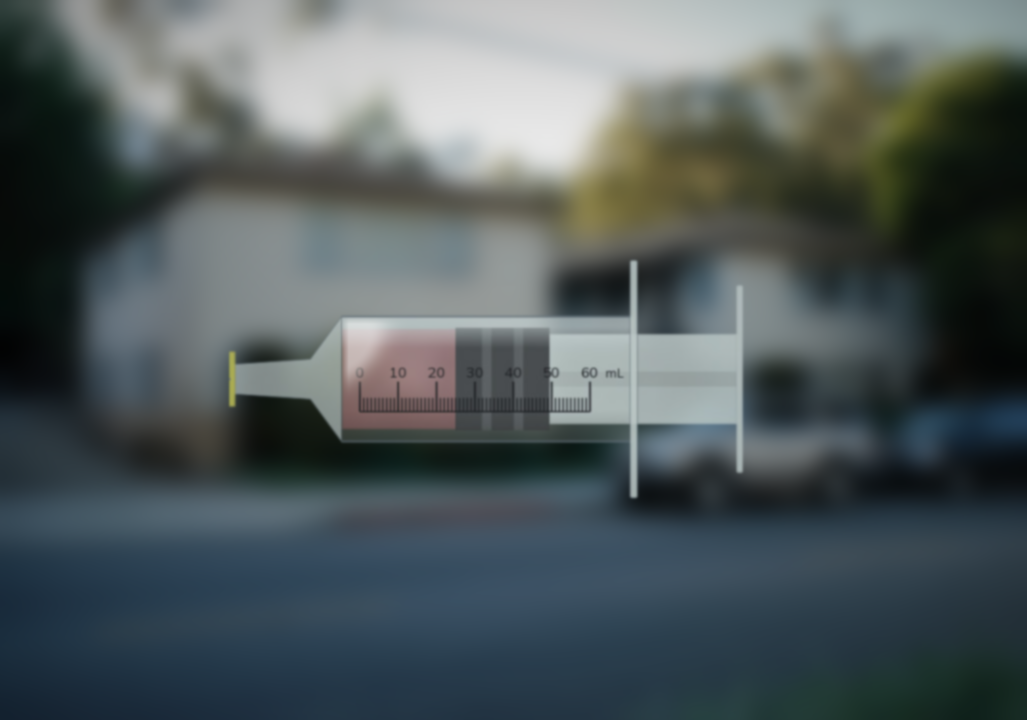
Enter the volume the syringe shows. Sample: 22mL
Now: 25mL
